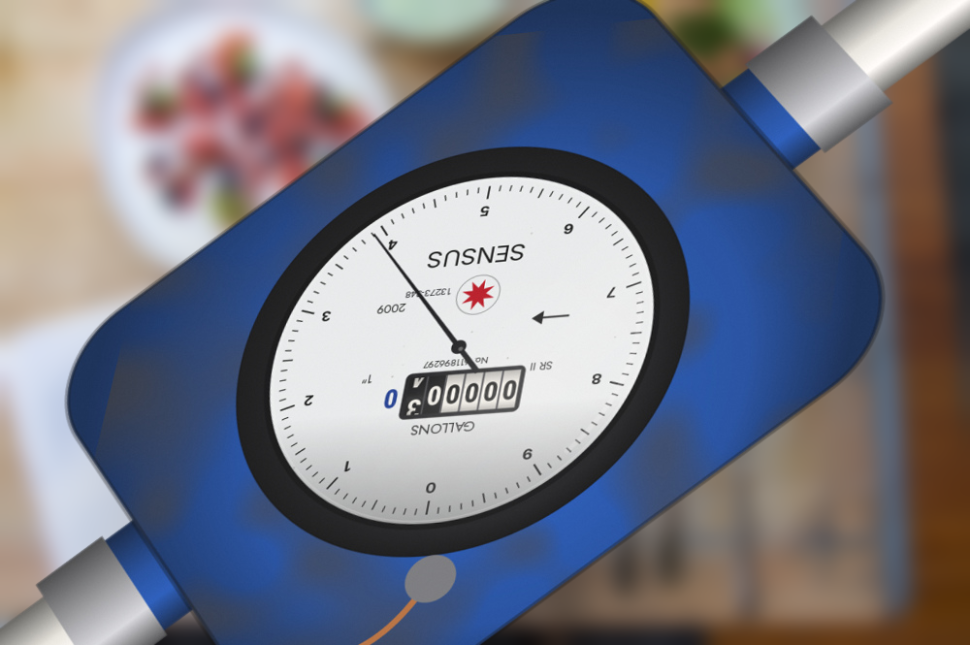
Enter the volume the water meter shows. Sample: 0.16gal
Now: 33.9gal
